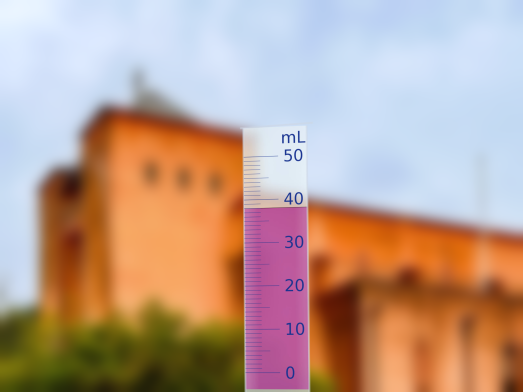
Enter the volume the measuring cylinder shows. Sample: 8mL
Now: 38mL
